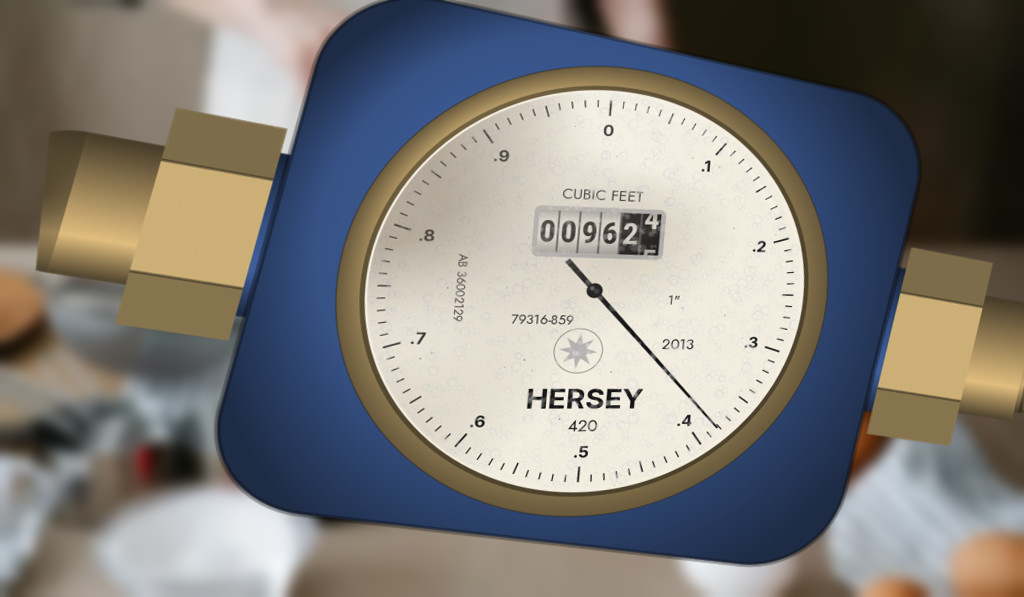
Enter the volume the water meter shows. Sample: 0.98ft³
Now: 9624.38ft³
